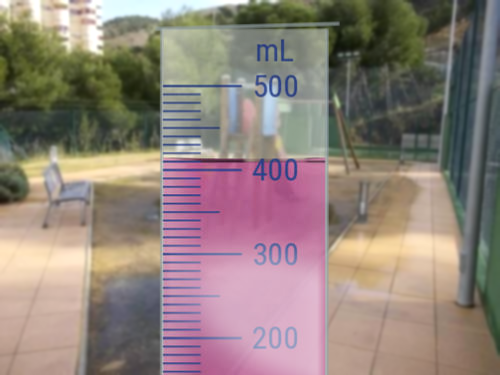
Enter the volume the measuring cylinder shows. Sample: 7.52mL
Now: 410mL
